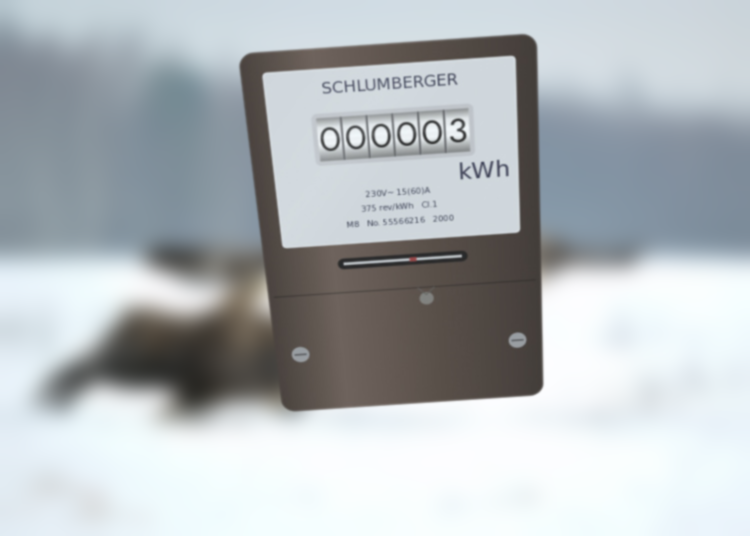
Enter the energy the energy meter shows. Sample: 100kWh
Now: 3kWh
